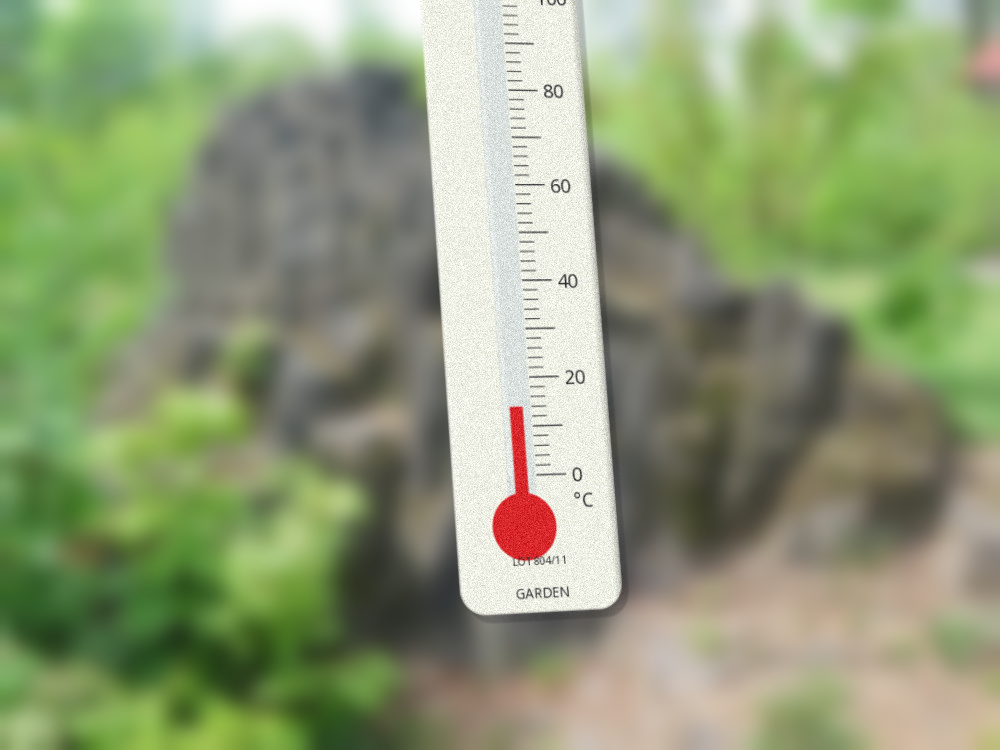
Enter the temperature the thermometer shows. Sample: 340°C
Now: 14°C
